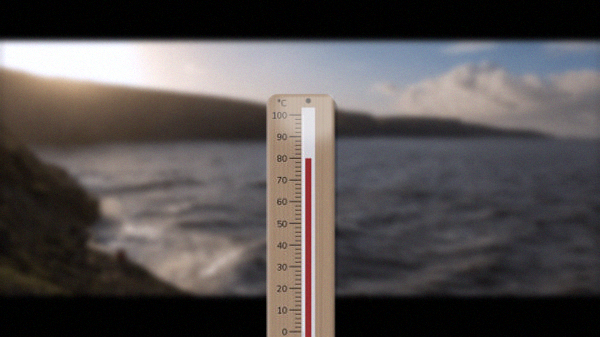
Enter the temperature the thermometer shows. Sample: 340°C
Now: 80°C
